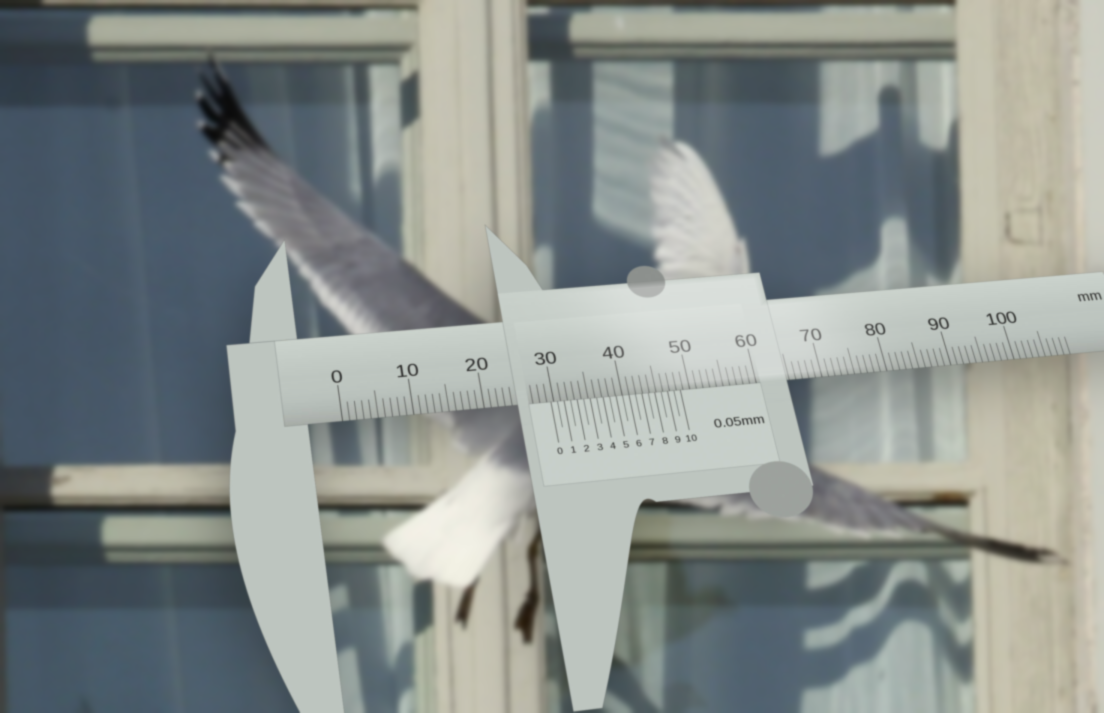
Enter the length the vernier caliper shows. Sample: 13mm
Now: 29.6mm
